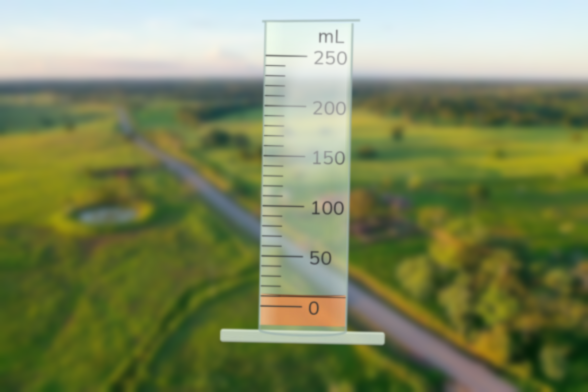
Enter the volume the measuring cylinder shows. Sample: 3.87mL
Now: 10mL
